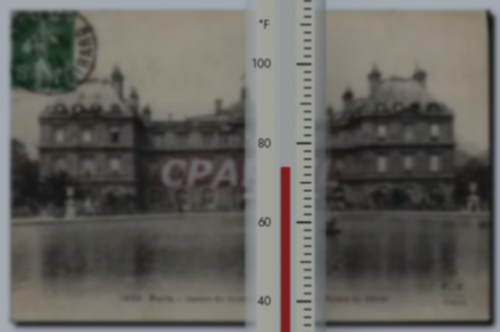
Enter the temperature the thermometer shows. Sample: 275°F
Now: 74°F
